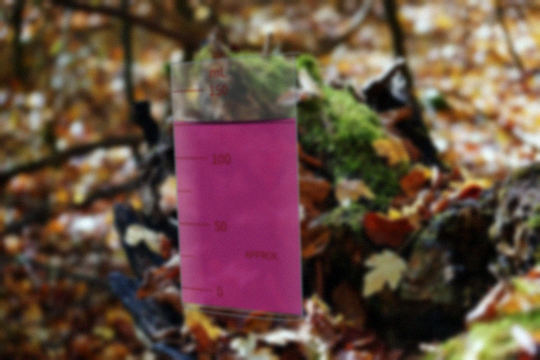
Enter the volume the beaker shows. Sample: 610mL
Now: 125mL
